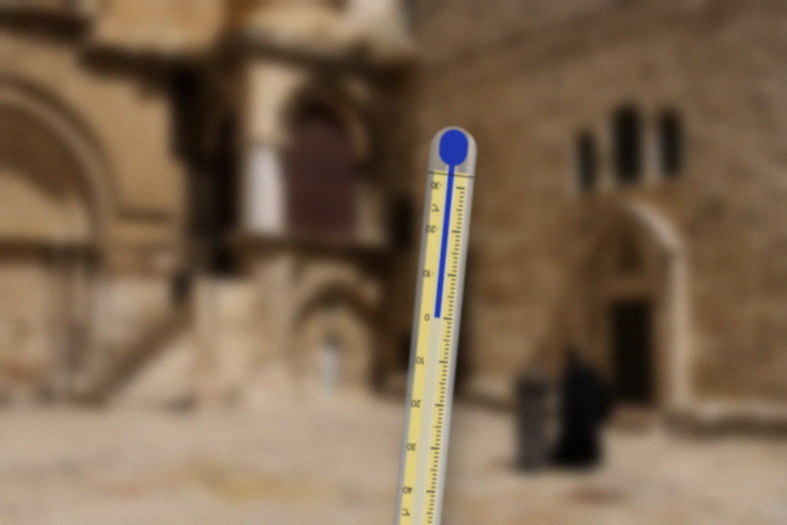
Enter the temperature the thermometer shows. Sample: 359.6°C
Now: 0°C
